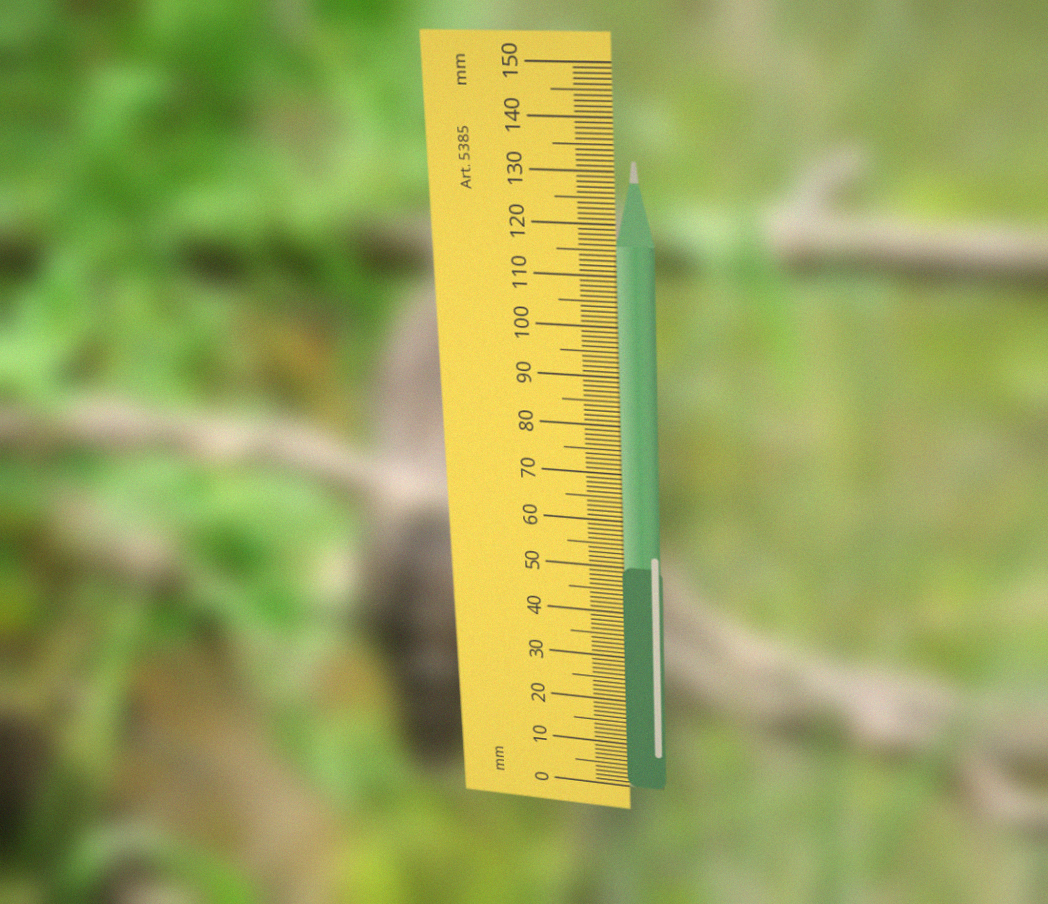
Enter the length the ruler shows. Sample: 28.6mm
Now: 132mm
